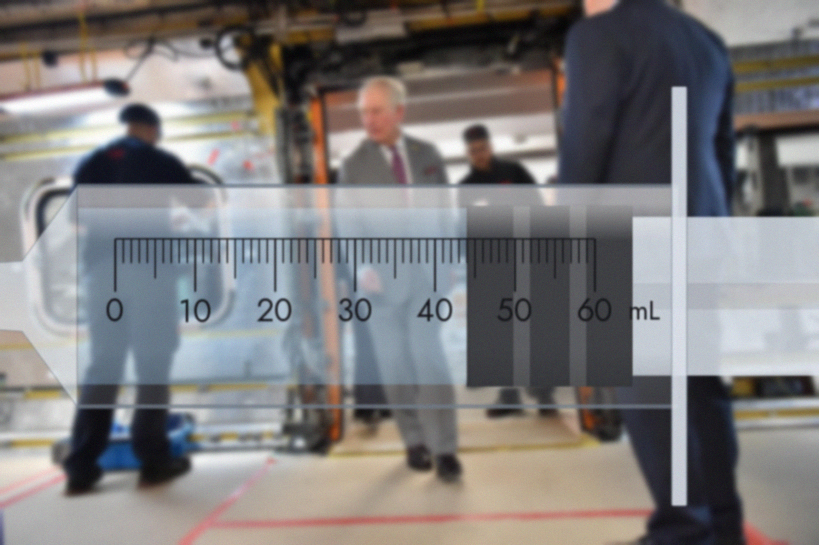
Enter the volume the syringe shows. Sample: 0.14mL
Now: 44mL
